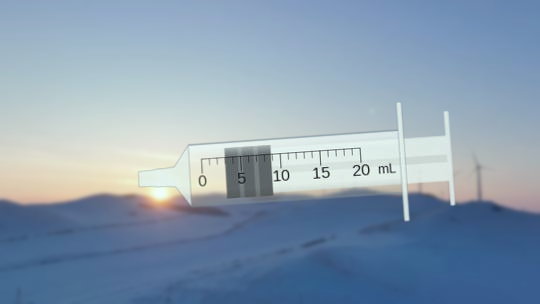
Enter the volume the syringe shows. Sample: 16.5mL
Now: 3mL
